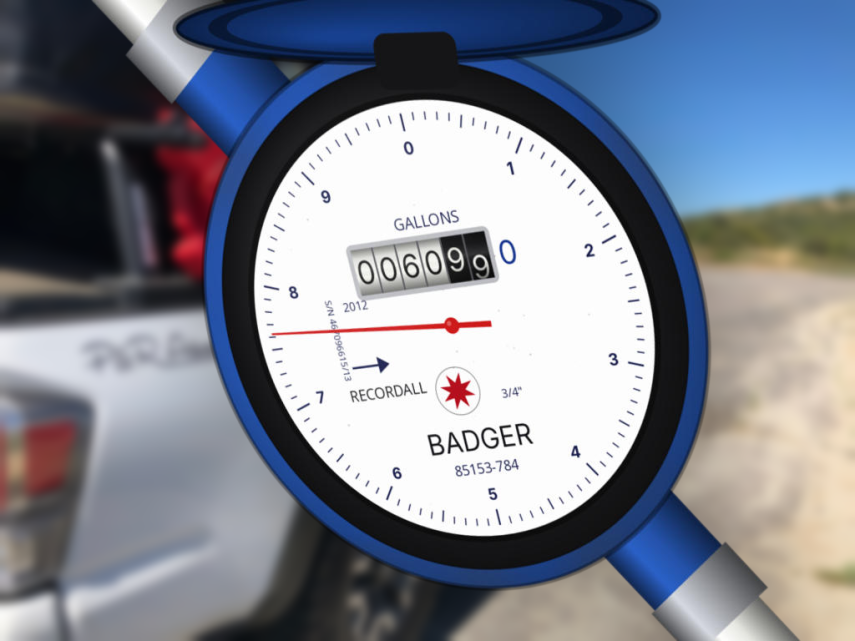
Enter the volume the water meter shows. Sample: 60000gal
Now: 60987.6gal
